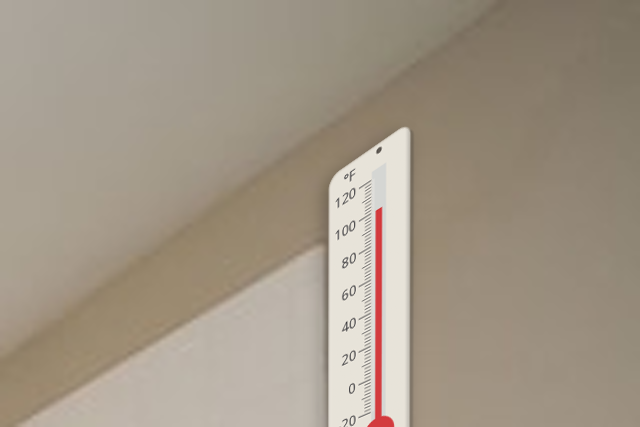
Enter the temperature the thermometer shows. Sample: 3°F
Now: 100°F
